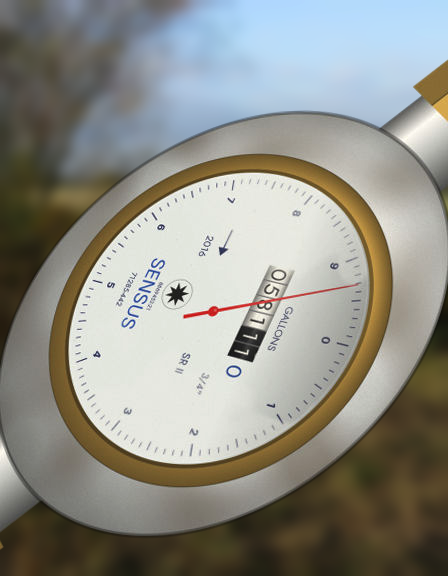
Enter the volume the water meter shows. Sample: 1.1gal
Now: 581109.3gal
